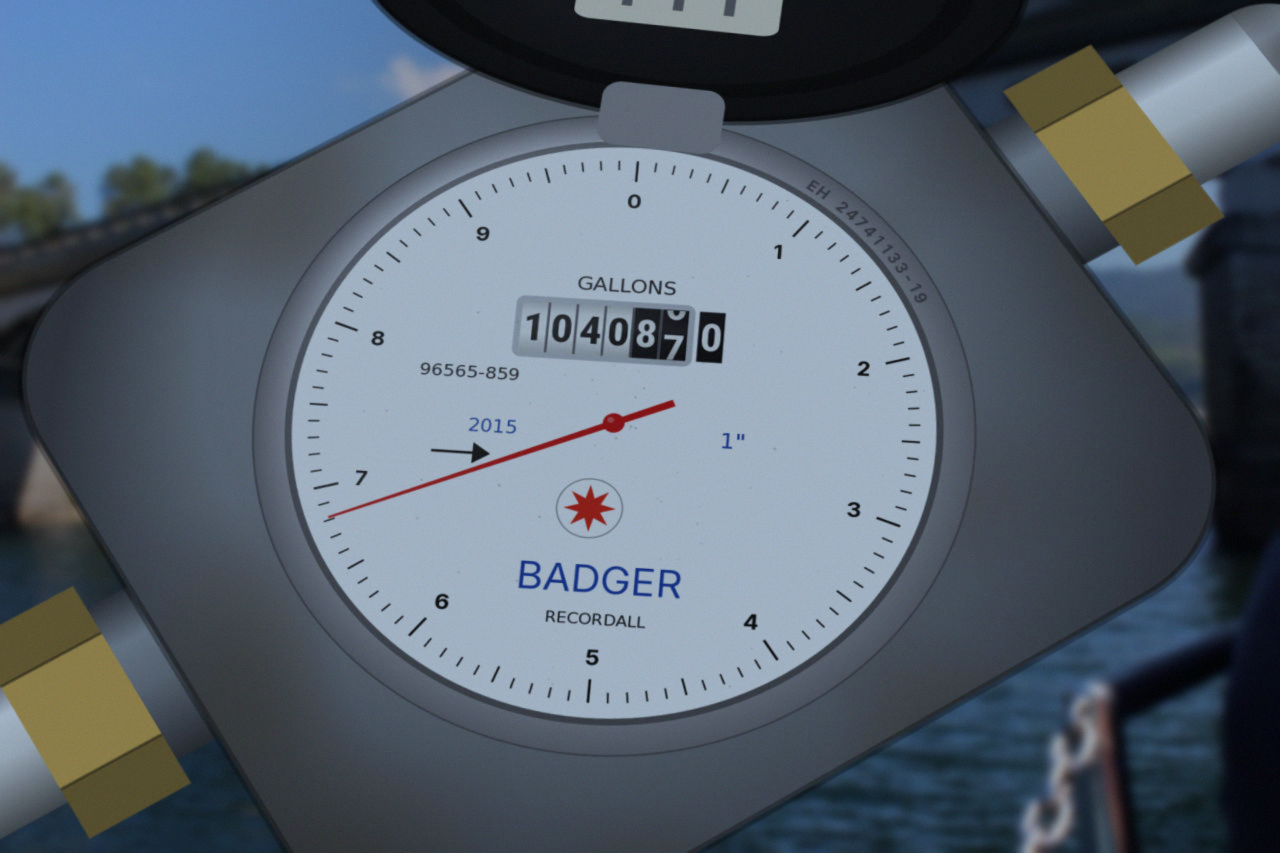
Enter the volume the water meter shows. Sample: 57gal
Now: 1040866.8gal
